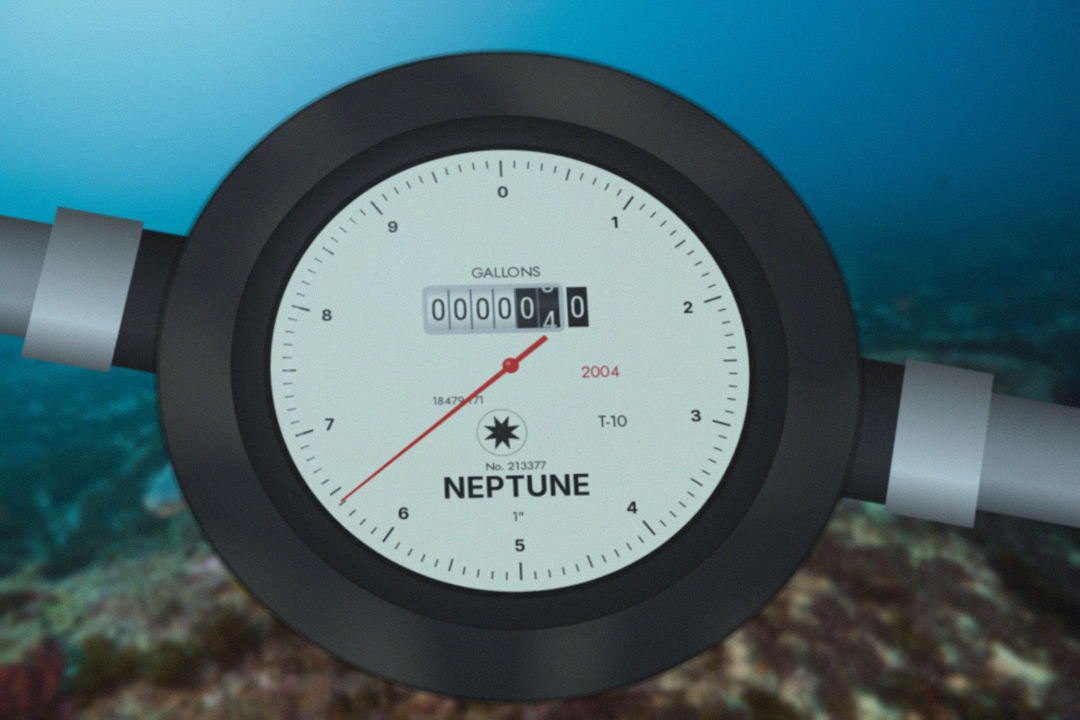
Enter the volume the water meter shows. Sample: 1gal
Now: 36.4gal
